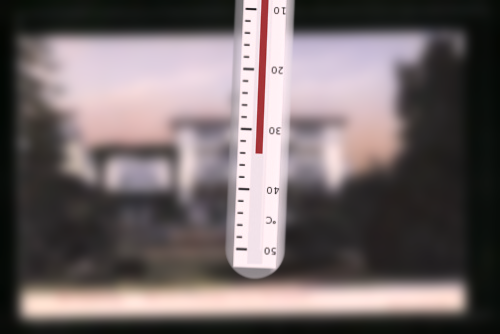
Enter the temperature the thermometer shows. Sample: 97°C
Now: 34°C
